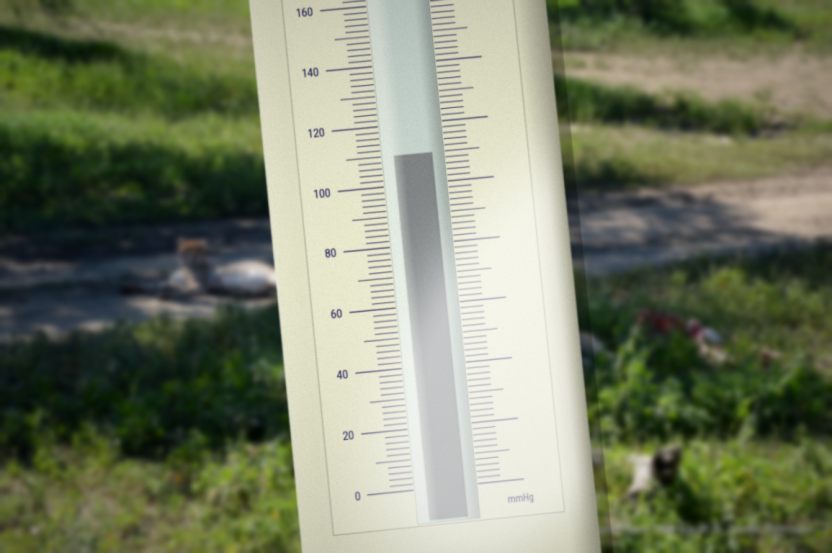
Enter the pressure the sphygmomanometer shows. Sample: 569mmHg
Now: 110mmHg
